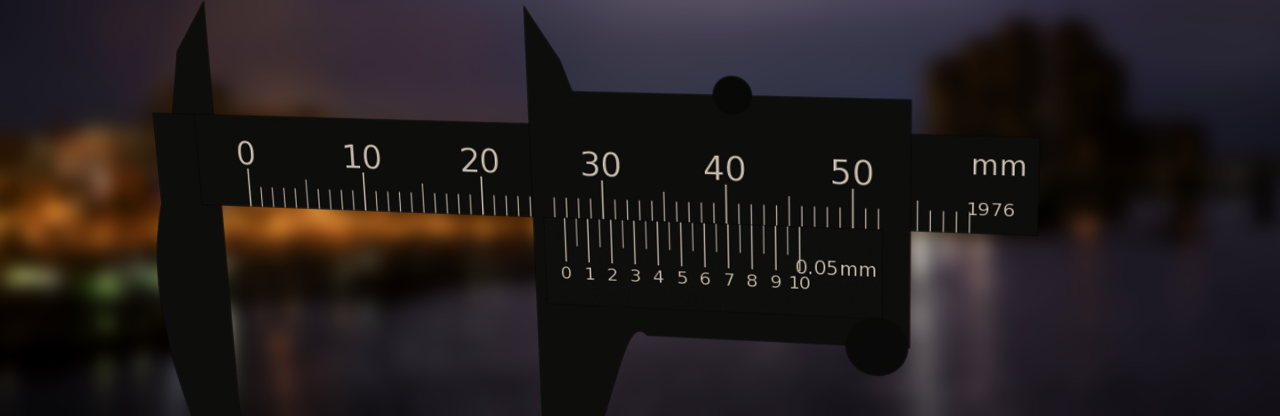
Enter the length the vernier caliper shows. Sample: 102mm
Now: 26.8mm
